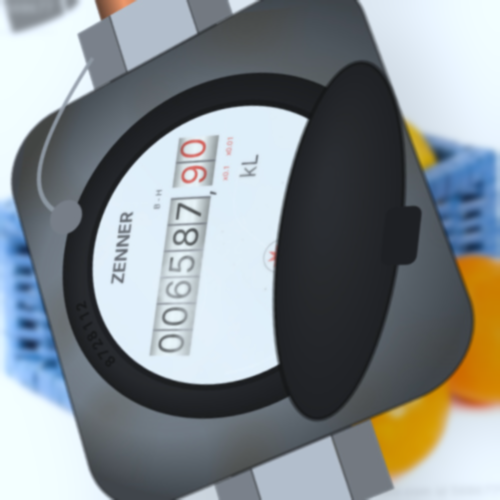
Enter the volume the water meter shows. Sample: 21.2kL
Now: 6587.90kL
